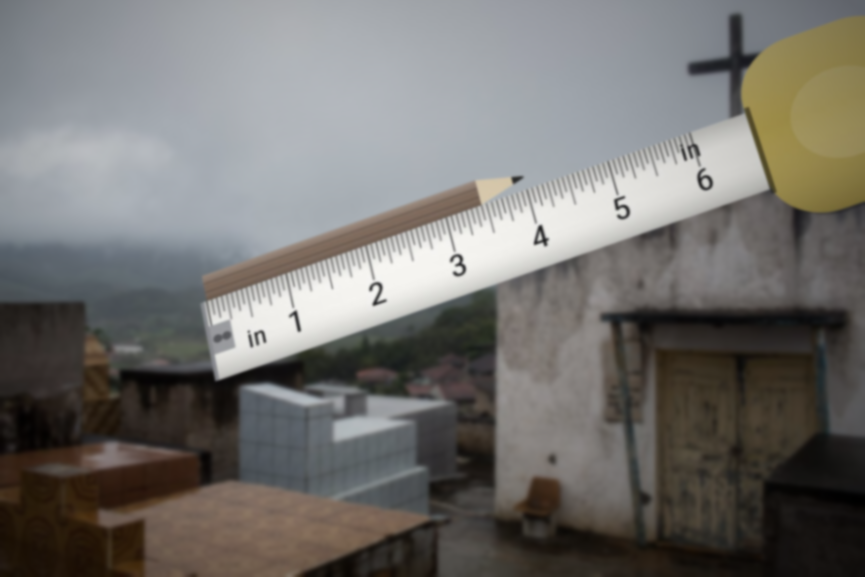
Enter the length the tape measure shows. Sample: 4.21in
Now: 4in
